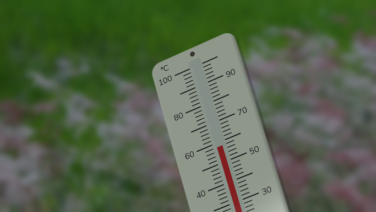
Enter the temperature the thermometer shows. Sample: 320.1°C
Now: 58°C
